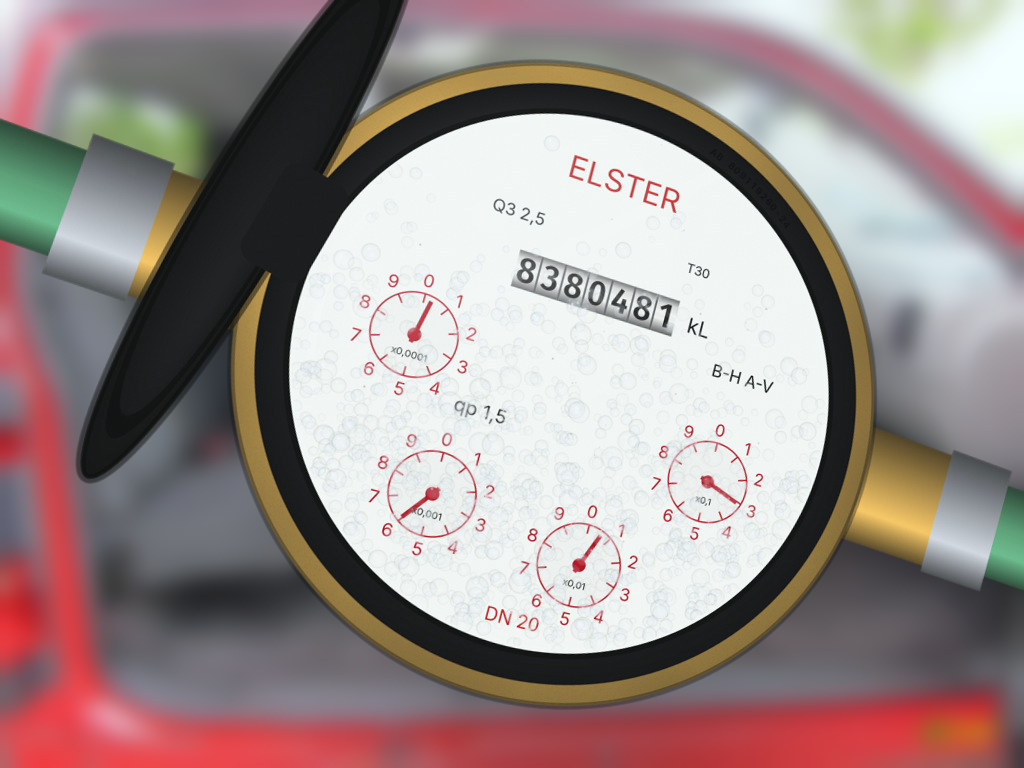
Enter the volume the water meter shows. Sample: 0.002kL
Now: 8380481.3060kL
